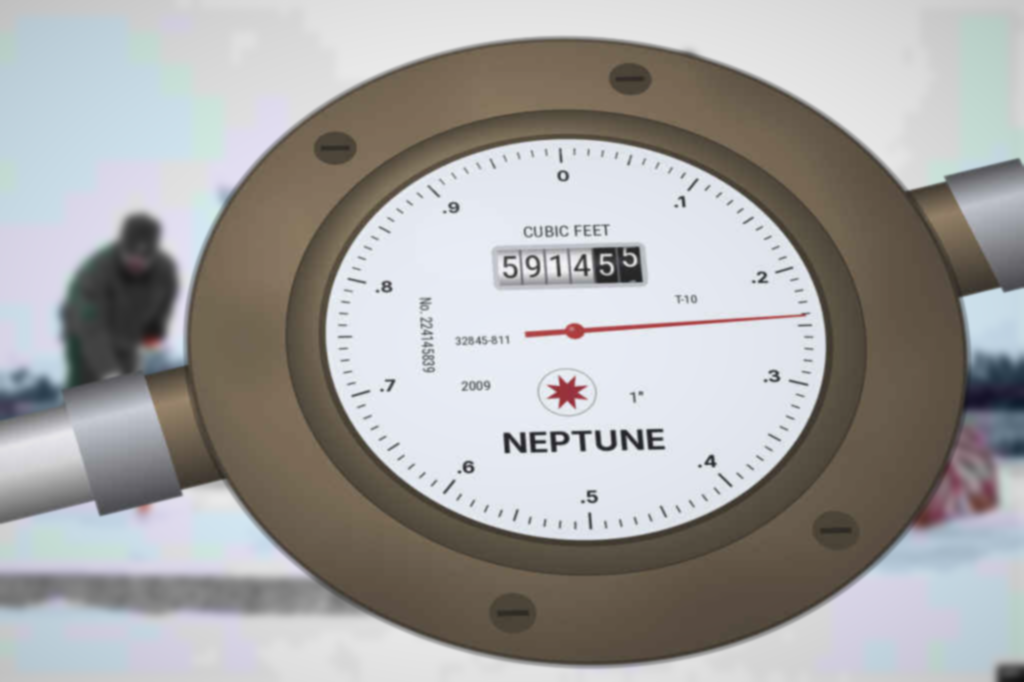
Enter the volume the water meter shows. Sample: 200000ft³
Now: 591455.24ft³
